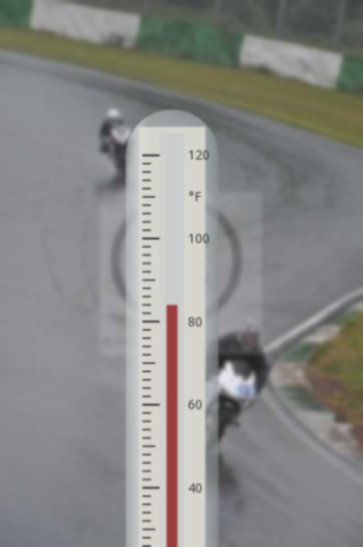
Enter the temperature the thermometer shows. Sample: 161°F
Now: 84°F
